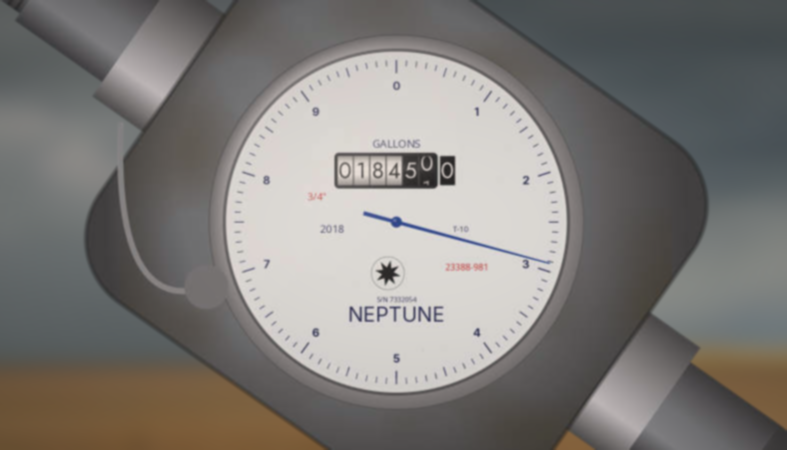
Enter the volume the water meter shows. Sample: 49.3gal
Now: 184502.9gal
